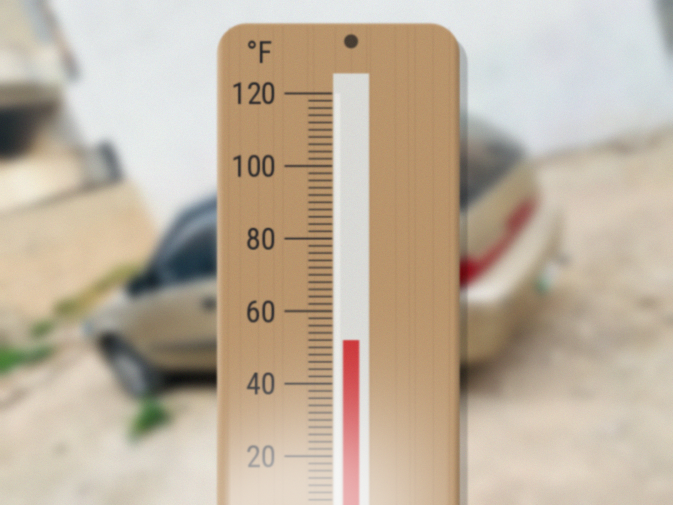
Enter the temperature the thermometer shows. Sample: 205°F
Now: 52°F
